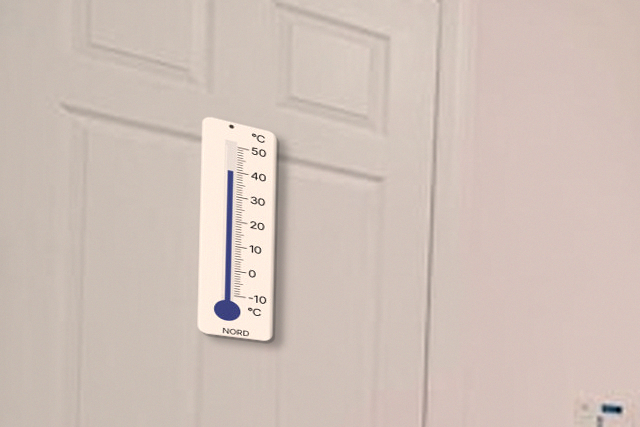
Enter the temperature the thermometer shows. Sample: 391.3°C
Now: 40°C
